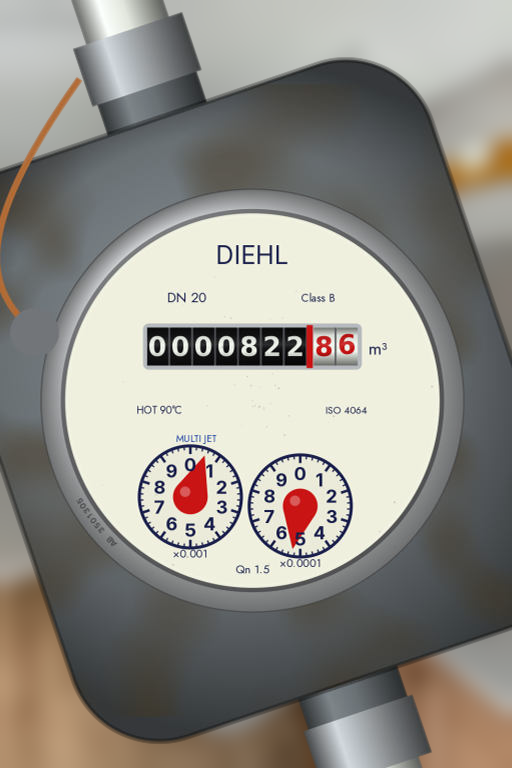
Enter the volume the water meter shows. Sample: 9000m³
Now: 822.8605m³
